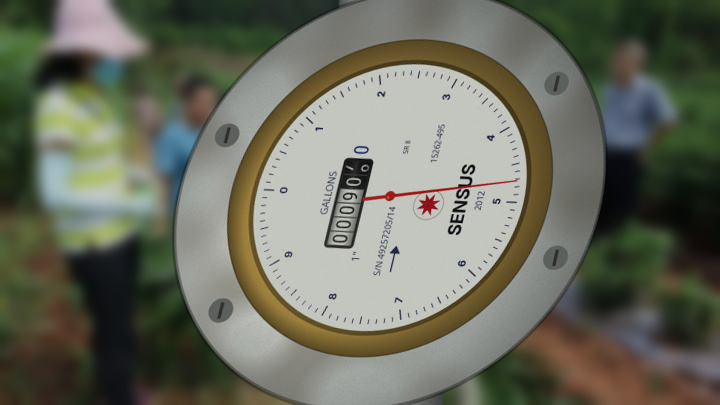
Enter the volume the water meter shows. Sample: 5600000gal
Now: 9074.7gal
